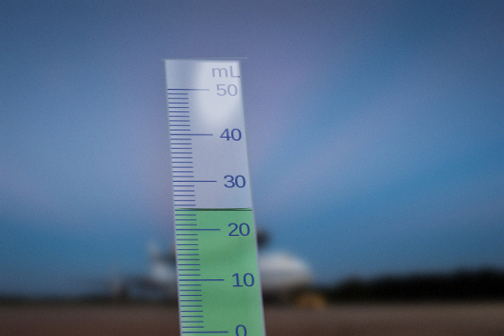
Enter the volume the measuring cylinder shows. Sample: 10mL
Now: 24mL
